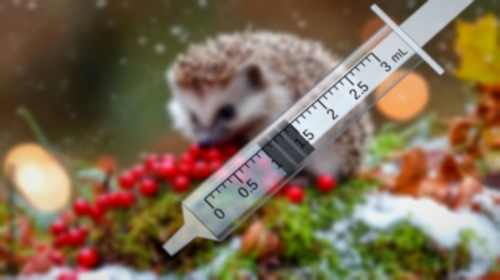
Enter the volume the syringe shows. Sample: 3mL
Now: 1mL
